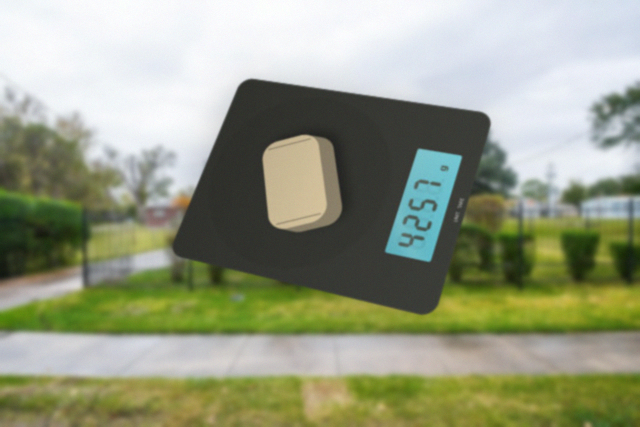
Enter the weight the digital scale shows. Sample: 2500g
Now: 4257g
